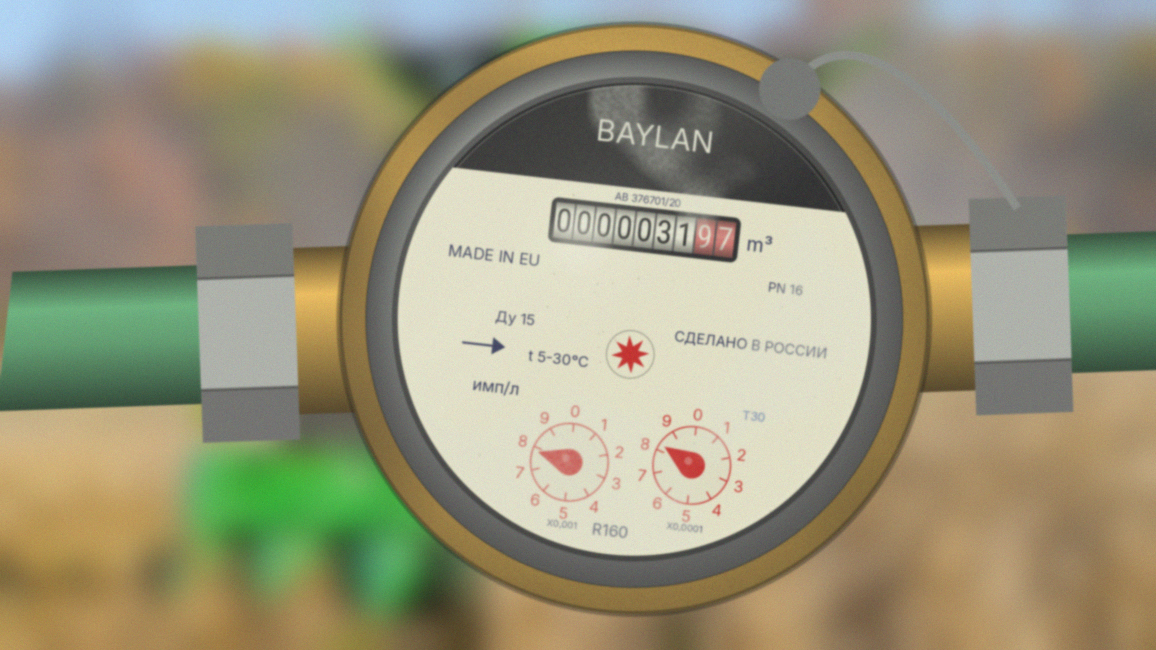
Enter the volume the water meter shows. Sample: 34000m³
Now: 31.9778m³
